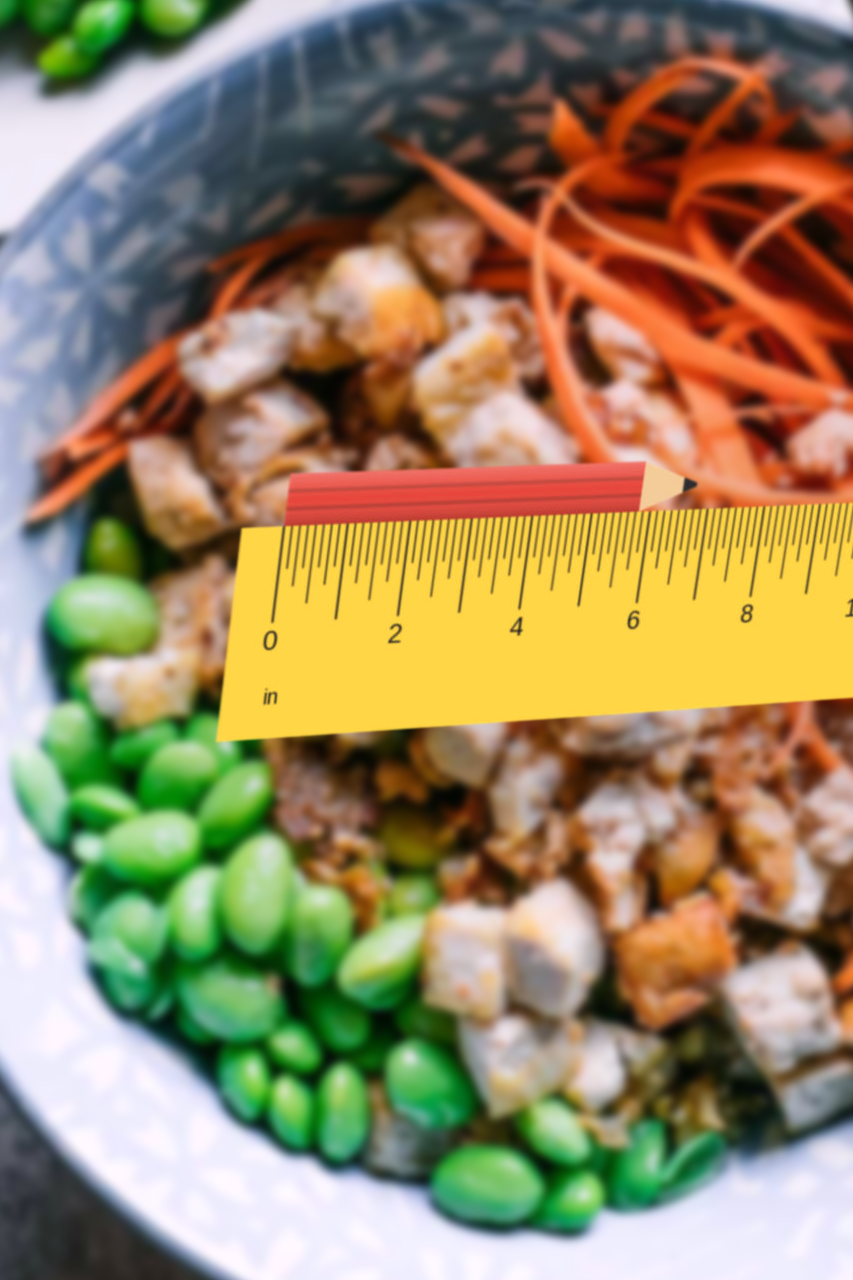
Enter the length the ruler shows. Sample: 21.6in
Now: 6.75in
